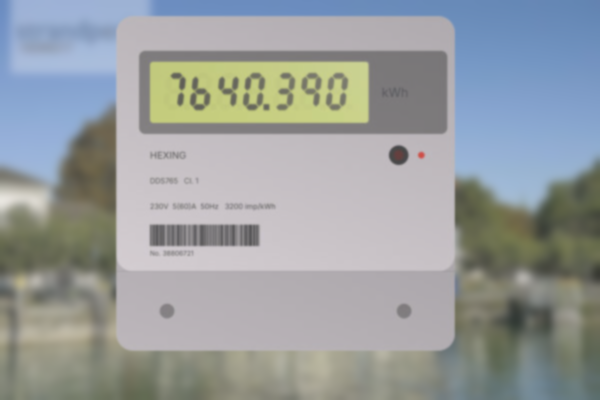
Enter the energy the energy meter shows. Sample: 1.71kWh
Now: 7640.390kWh
